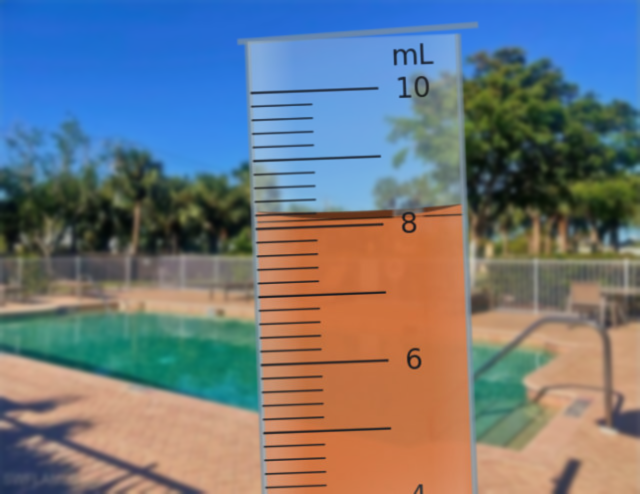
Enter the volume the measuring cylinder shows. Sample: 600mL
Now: 8.1mL
